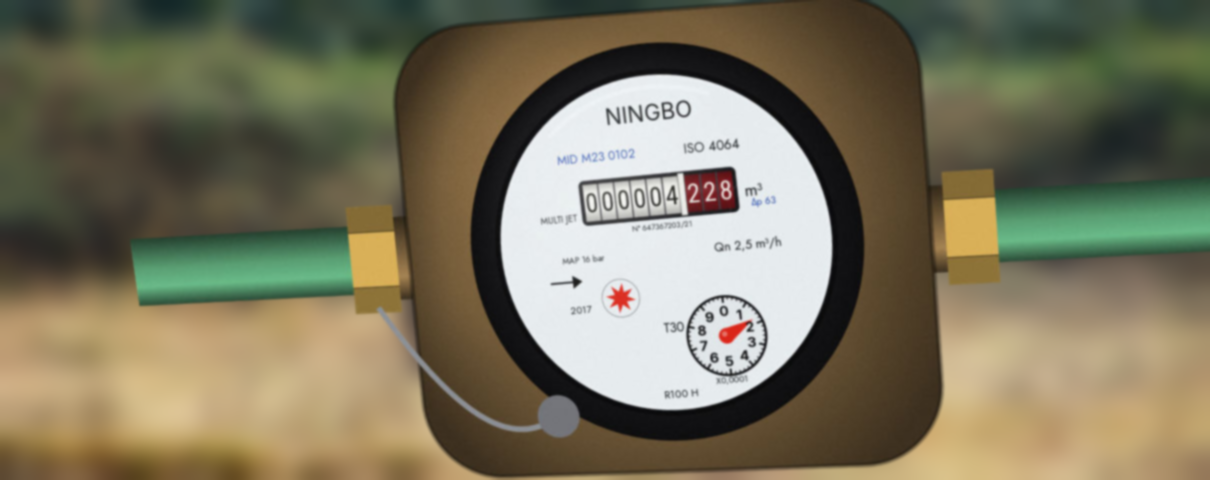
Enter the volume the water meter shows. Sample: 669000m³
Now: 4.2281m³
